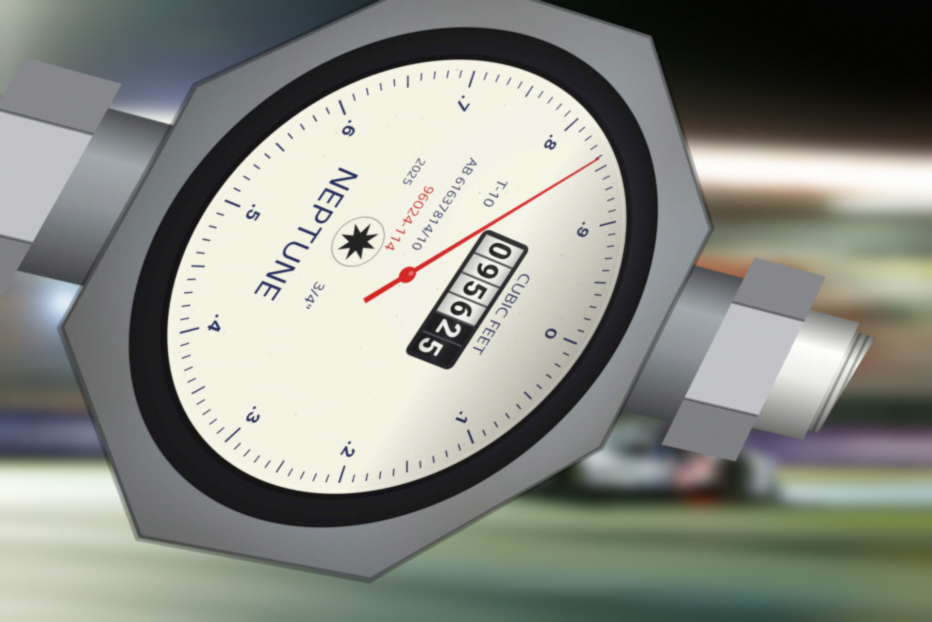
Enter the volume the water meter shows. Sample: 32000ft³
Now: 95624.84ft³
